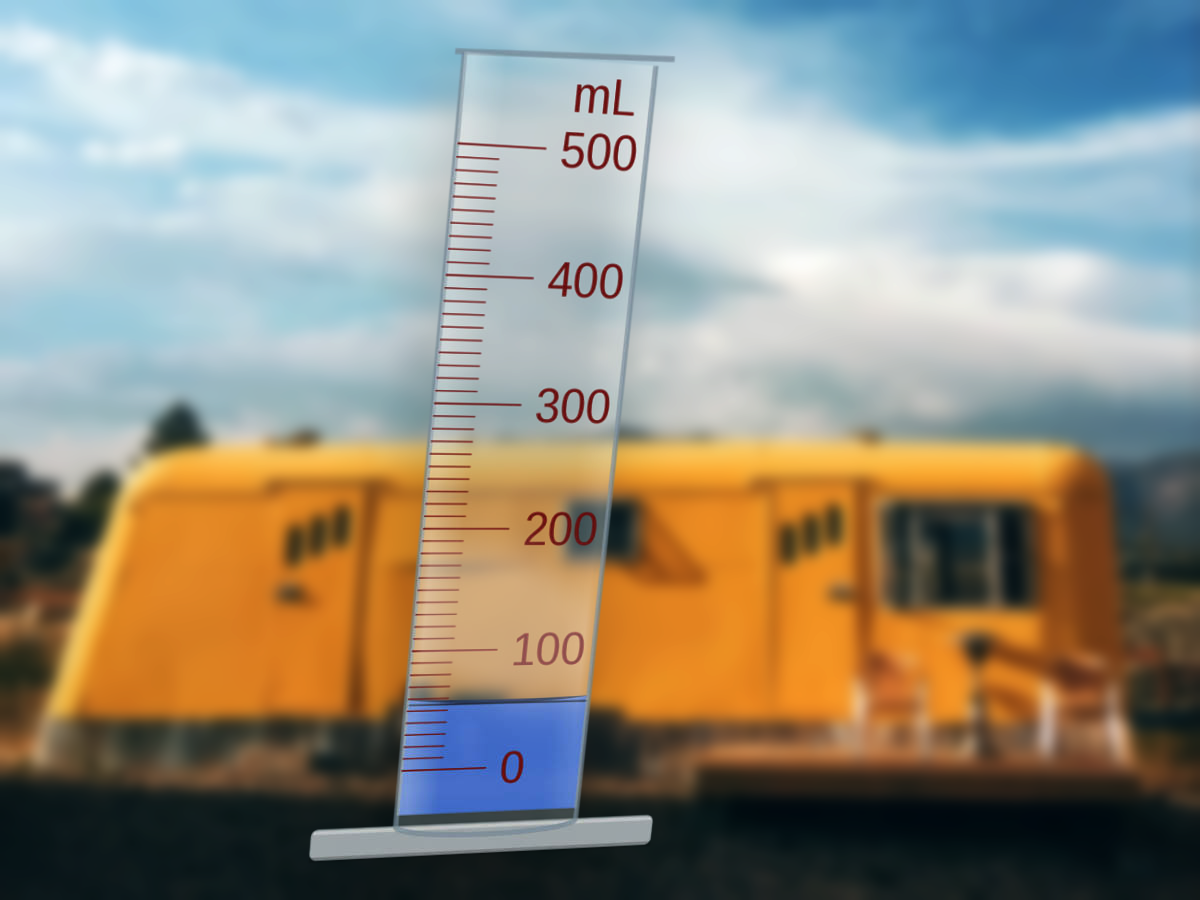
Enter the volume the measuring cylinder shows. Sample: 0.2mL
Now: 55mL
